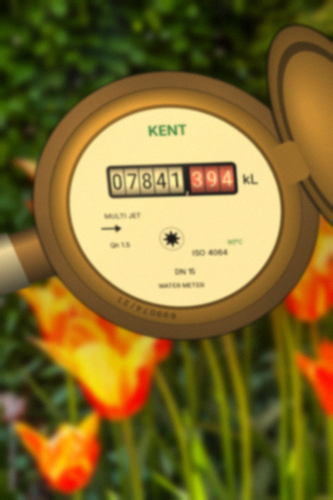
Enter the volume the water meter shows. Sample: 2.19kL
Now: 7841.394kL
